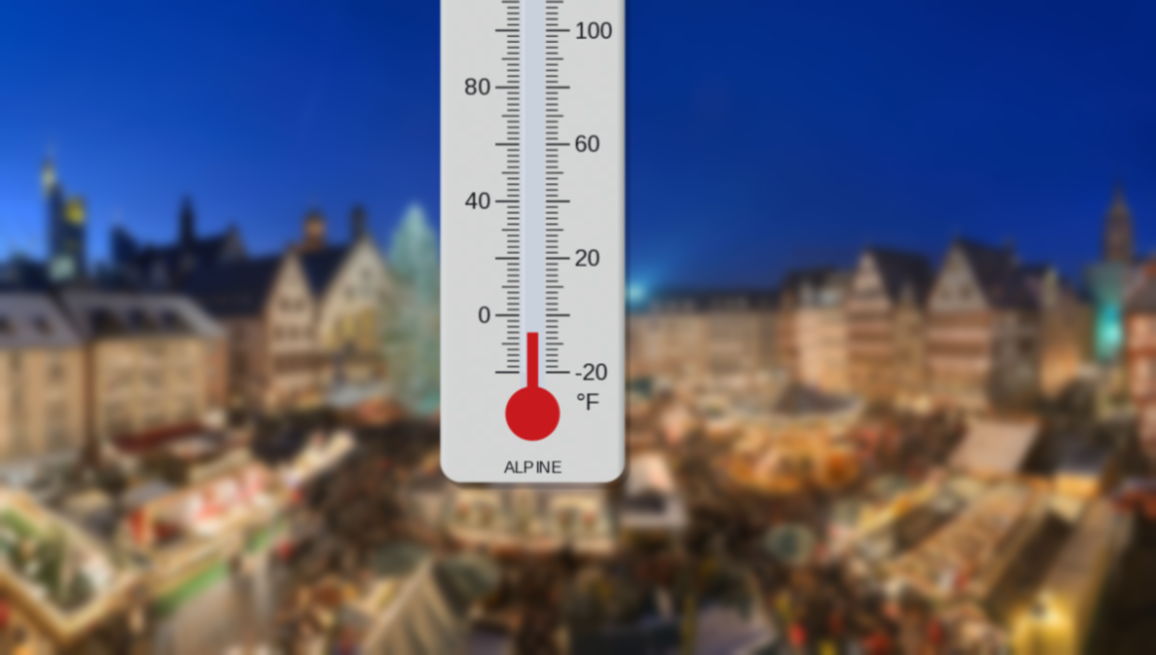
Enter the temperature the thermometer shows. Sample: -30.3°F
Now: -6°F
